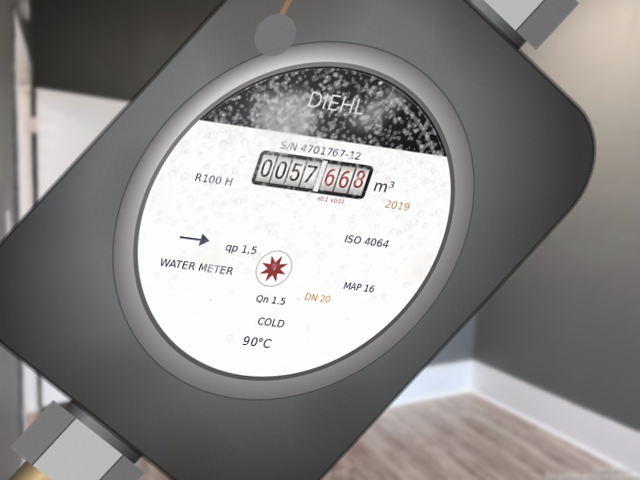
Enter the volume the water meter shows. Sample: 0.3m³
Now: 57.668m³
